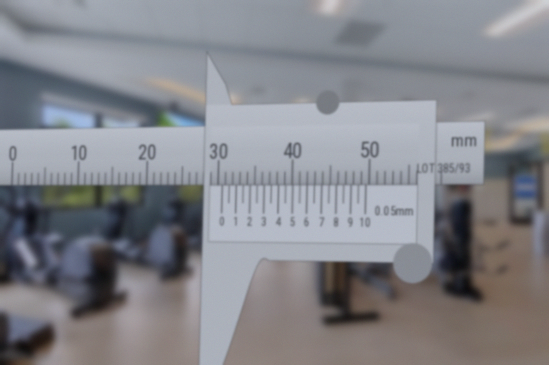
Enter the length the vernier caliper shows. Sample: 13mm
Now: 30.6mm
